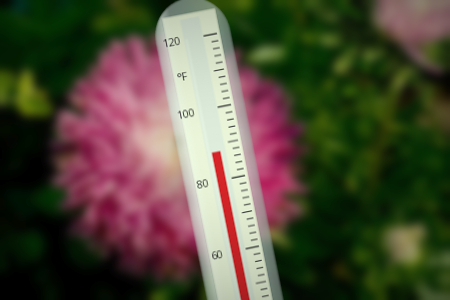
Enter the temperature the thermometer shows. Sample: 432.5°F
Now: 88°F
